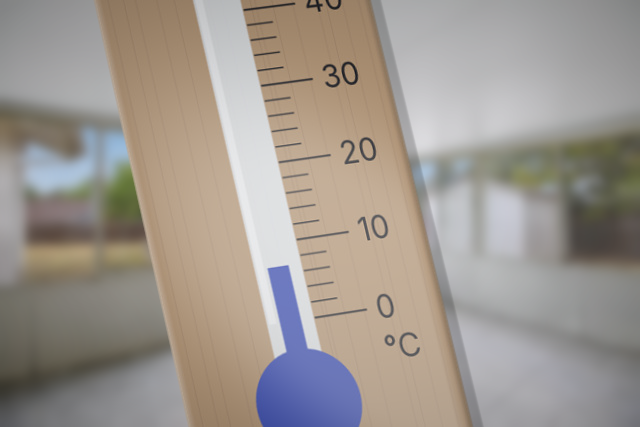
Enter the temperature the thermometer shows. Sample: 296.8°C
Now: 7°C
